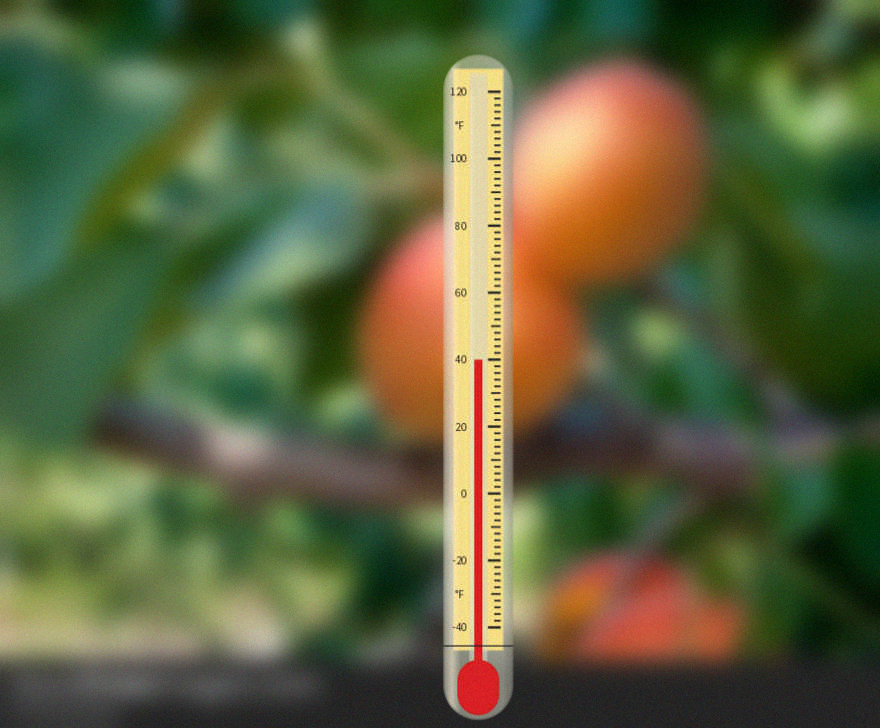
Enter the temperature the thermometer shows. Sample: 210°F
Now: 40°F
